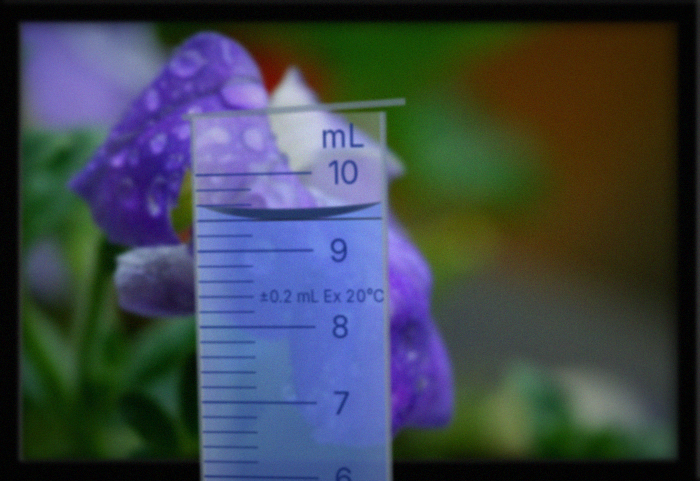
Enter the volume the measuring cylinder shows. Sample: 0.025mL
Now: 9.4mL
